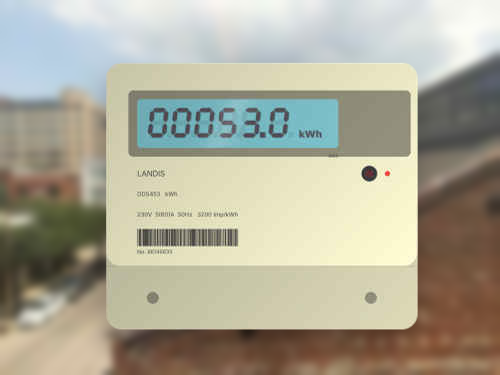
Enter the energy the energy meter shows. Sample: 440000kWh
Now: 53.0kWh
